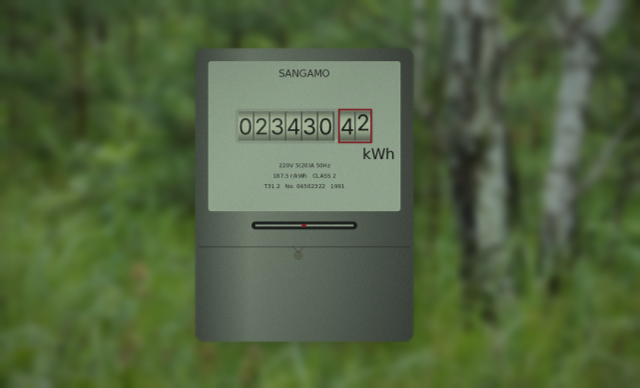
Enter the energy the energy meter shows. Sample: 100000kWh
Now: 23430.42kWh
